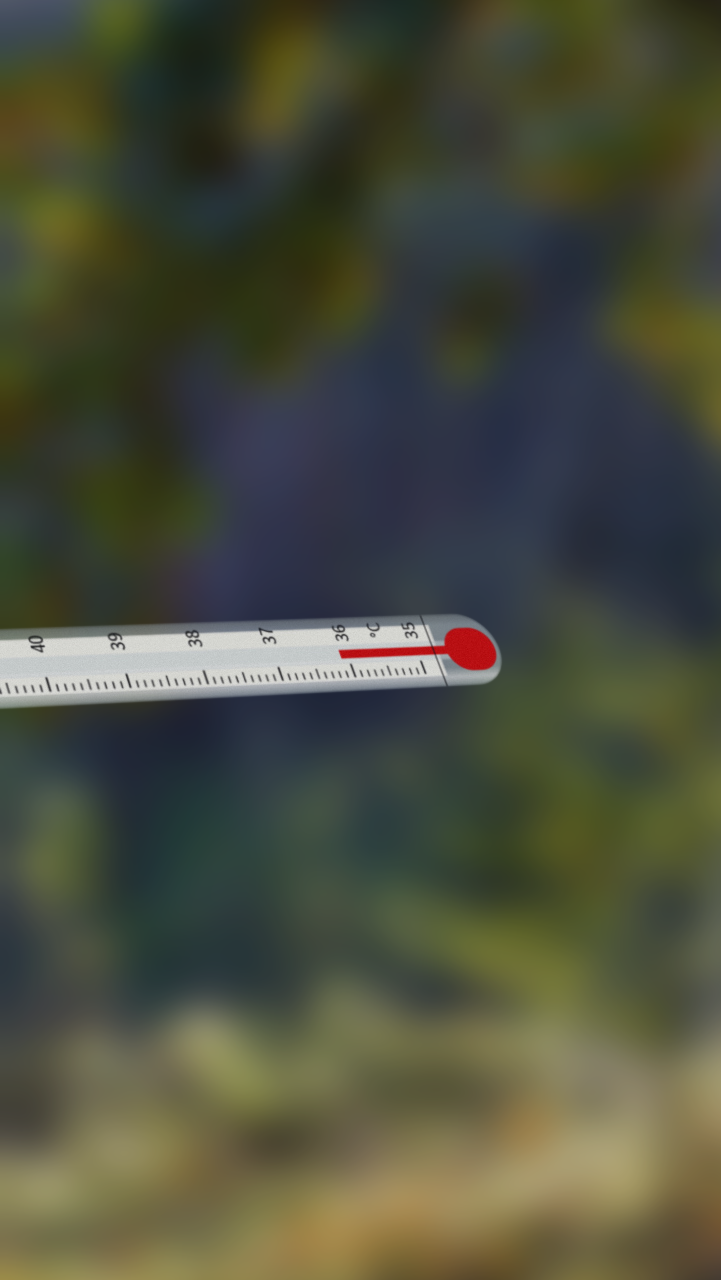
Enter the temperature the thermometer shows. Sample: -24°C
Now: 36.1°C
